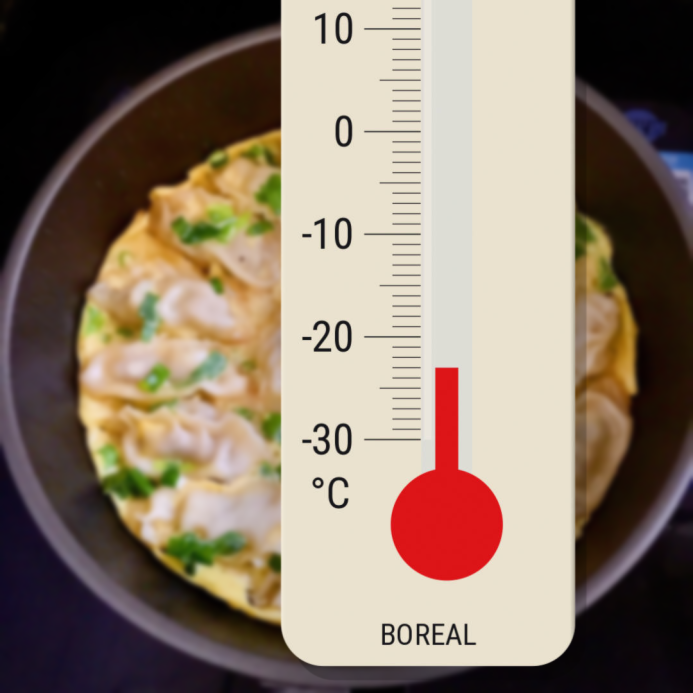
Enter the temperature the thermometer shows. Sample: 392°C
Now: -23°C
